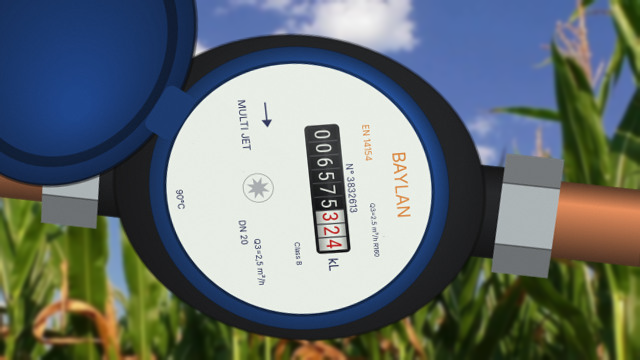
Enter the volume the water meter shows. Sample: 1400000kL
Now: 6575.324kL
